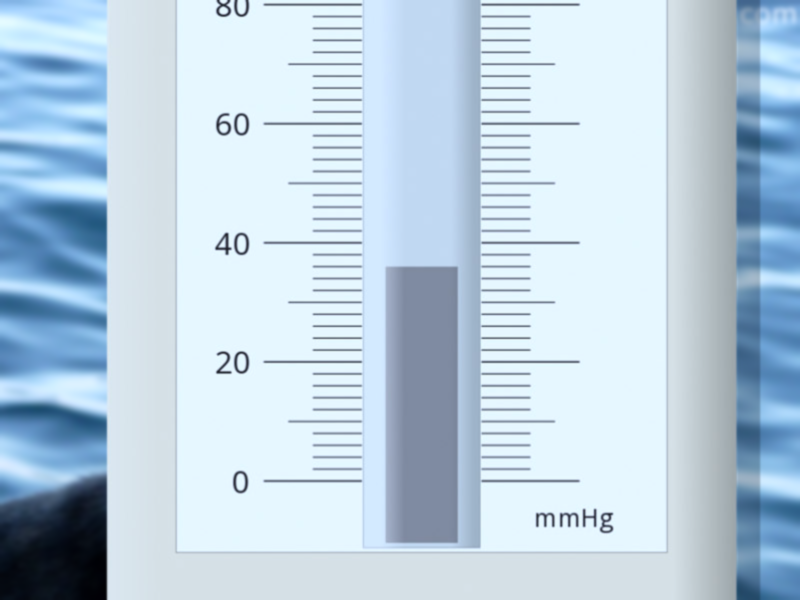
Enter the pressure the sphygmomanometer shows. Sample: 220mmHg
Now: 36mmHg
